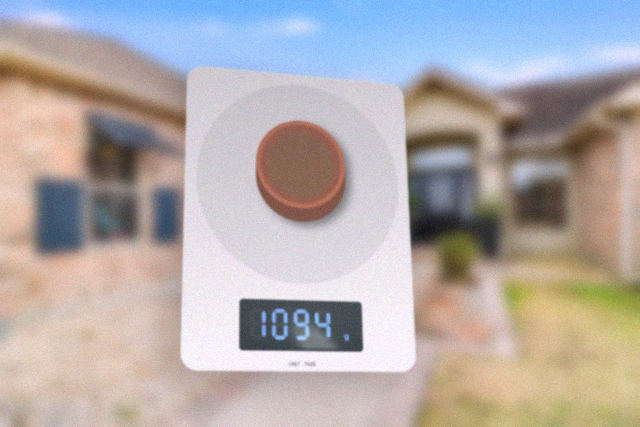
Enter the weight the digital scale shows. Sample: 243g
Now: 1094g
